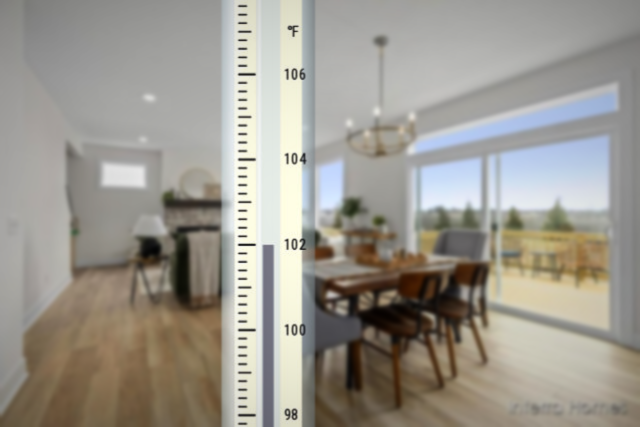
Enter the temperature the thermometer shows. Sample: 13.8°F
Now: 102°F
